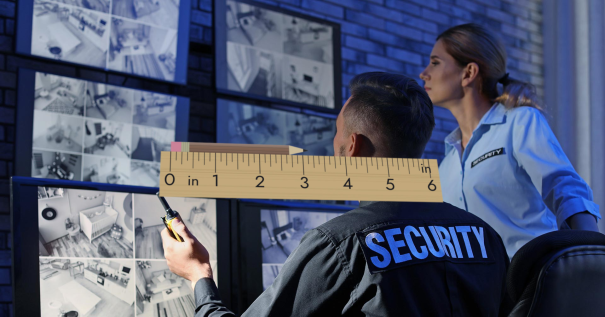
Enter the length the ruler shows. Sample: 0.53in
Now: 3.125in
